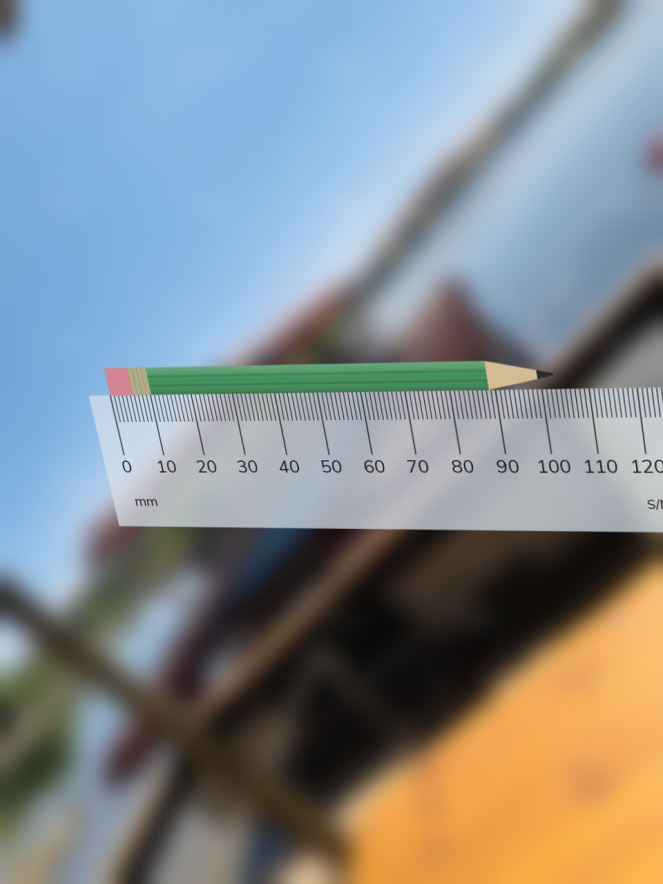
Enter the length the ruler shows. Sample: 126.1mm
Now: 103mm
